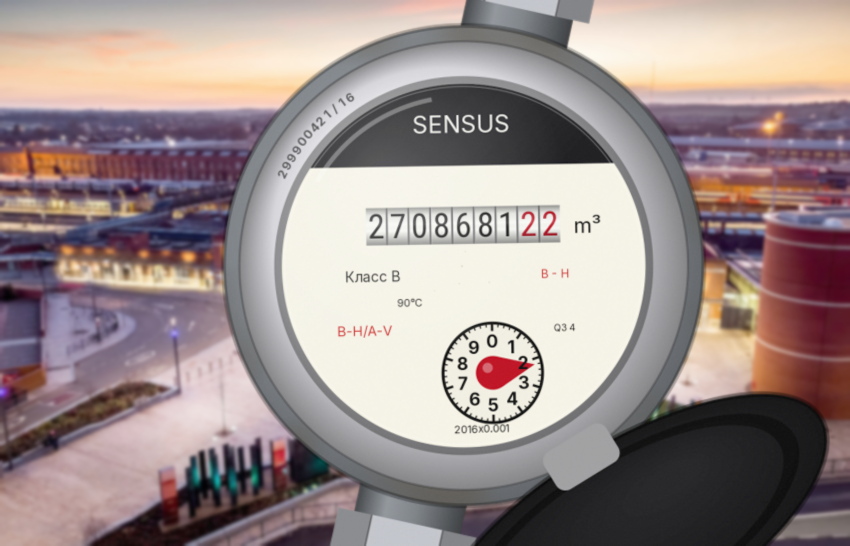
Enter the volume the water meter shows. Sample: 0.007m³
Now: 2708681.222m³
